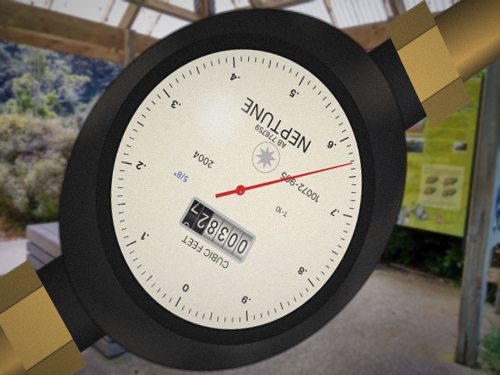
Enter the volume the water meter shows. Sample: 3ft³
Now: 3826.63ft³
